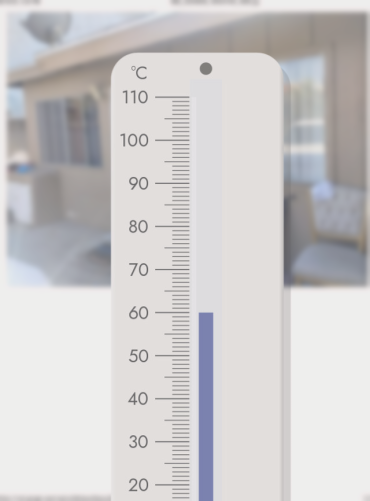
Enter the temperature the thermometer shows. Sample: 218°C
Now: 60°C
